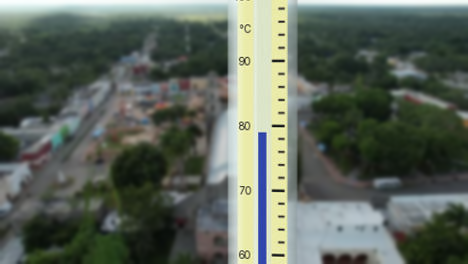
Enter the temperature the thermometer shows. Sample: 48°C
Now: 79°C
